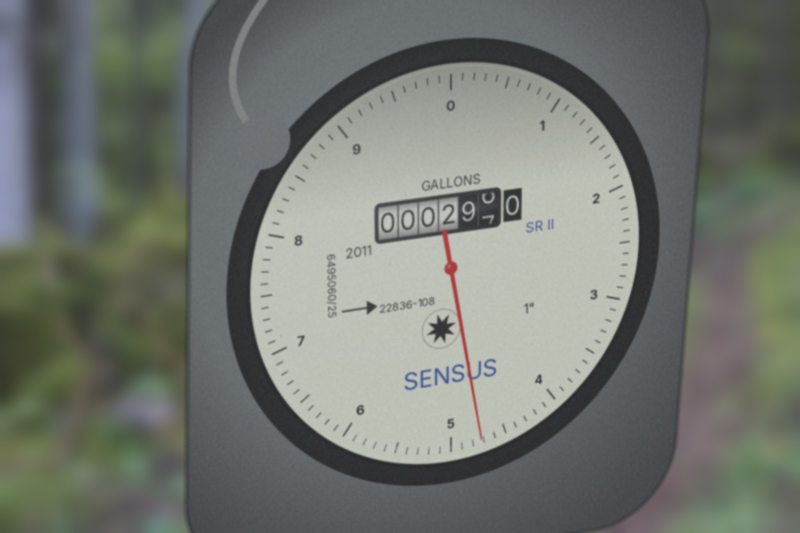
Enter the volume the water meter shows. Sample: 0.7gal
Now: 2964.7gal
